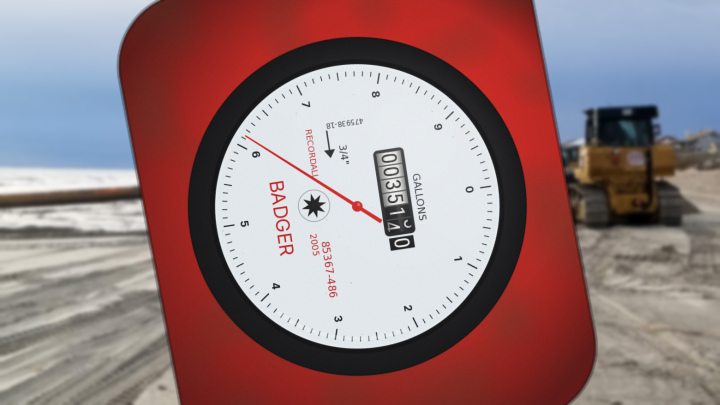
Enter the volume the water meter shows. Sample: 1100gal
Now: 35136.1gal
